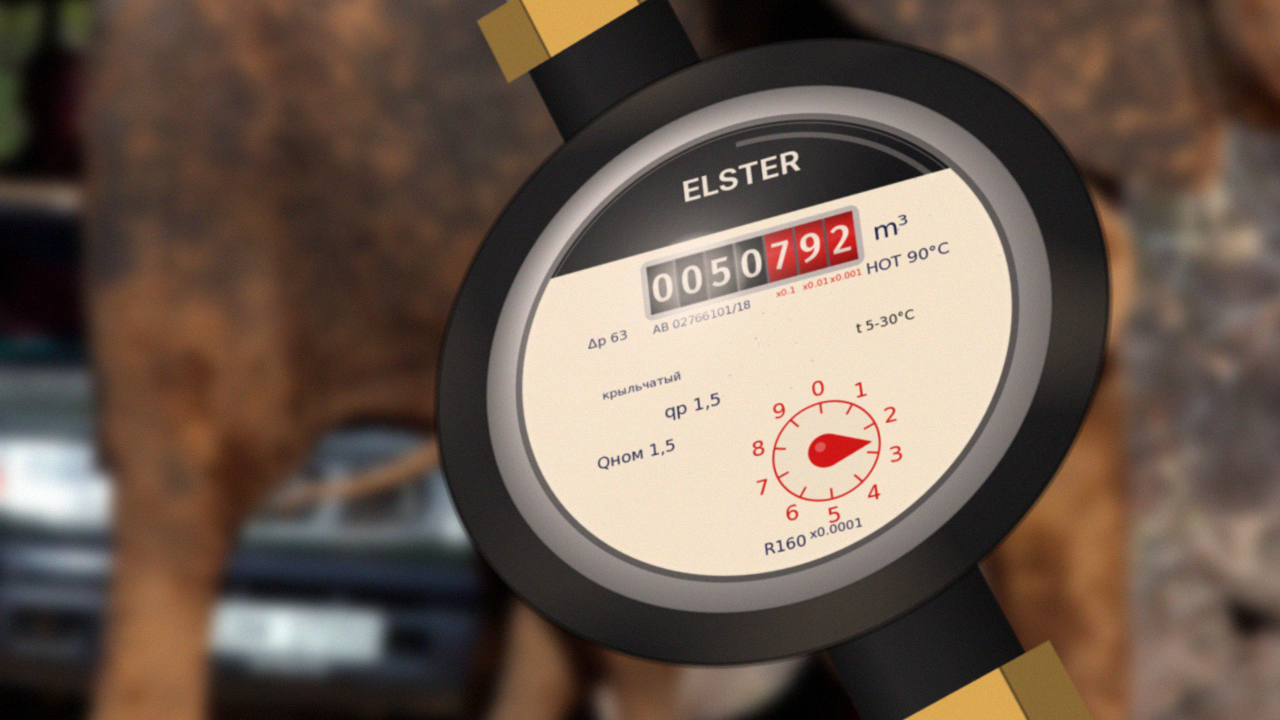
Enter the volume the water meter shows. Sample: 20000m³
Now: 50.7922m³
